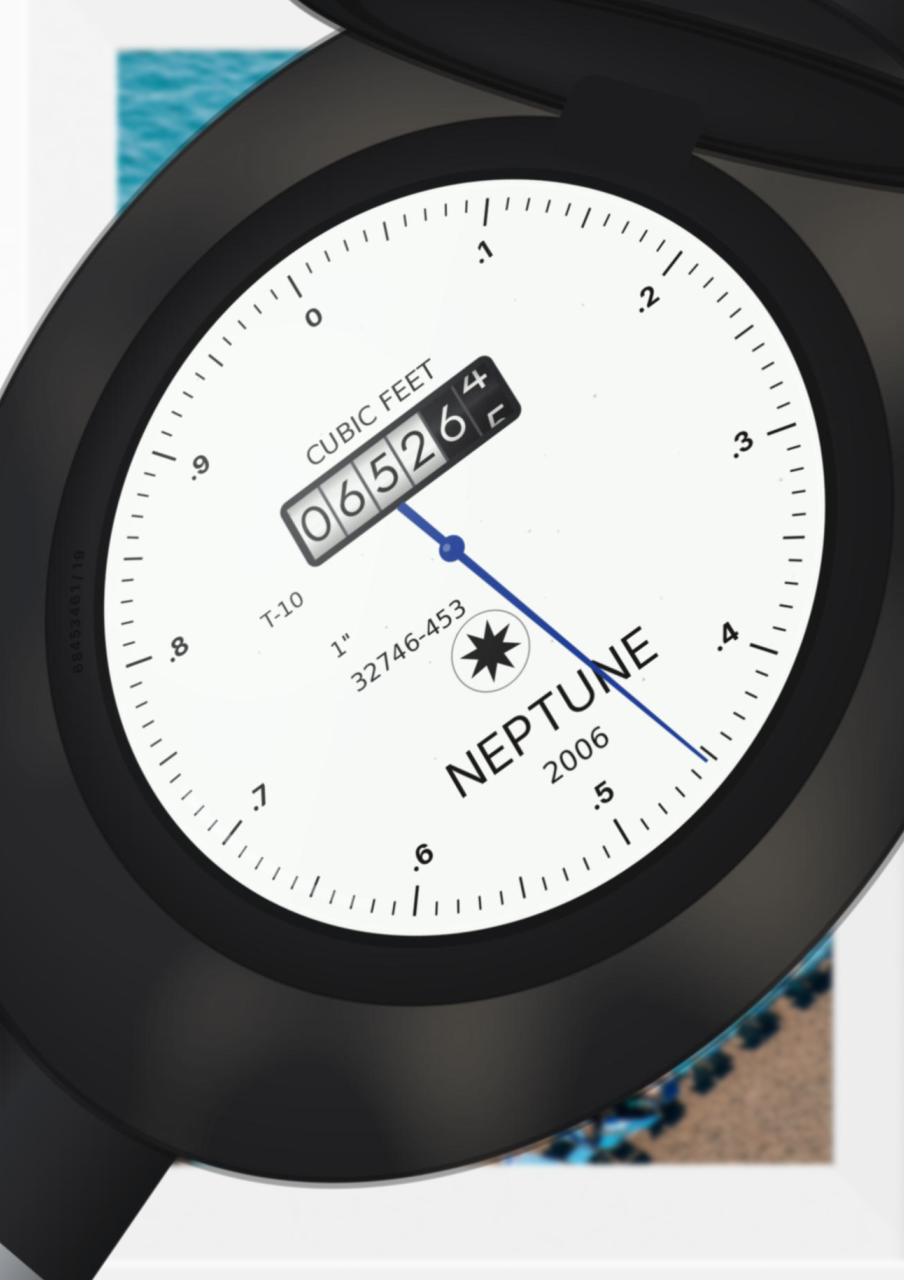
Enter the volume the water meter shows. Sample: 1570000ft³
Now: 65264.45ft³
